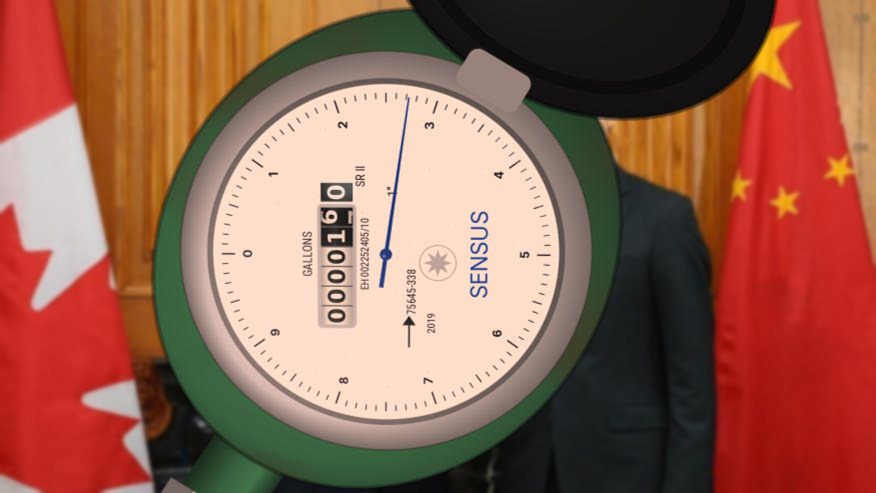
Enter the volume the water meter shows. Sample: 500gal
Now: 162.7gal
